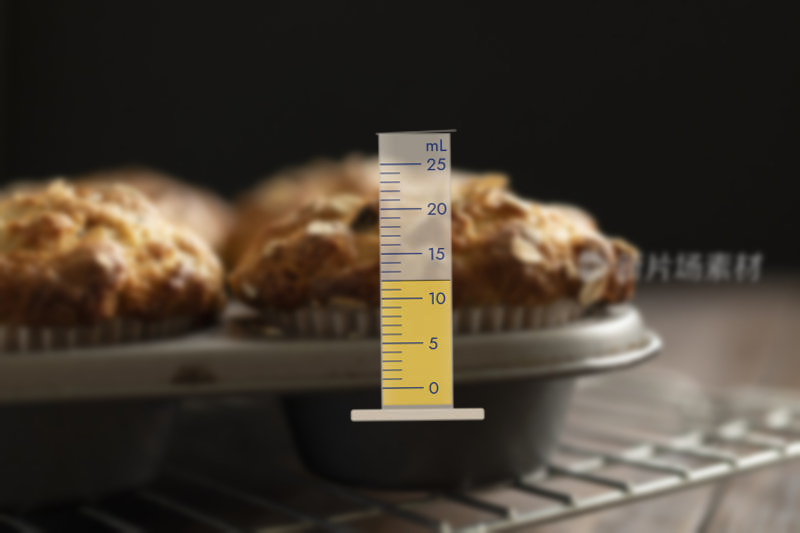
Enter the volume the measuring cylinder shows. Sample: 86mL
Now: 12mL
